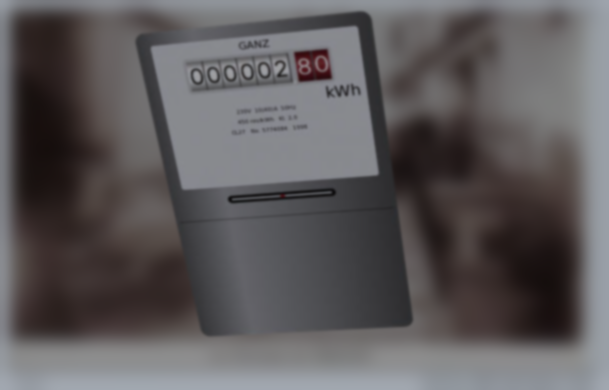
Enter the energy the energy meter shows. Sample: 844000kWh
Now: 2.80kWh
